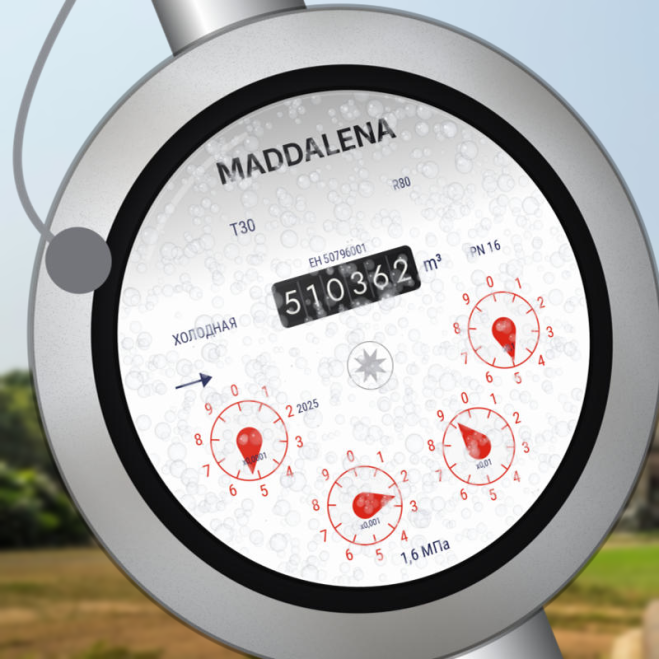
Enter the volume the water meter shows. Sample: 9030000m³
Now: 510362.4925m³
